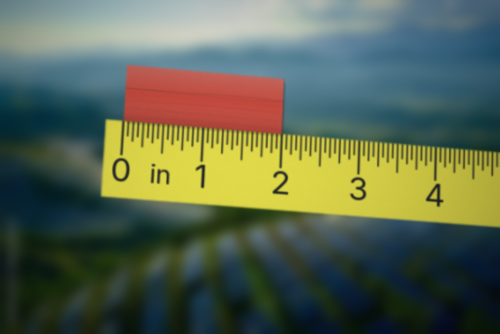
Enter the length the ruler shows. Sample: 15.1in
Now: 2in
